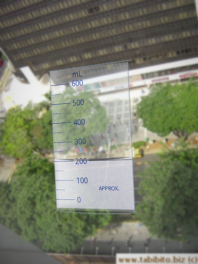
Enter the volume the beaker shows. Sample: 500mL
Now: 200mL
